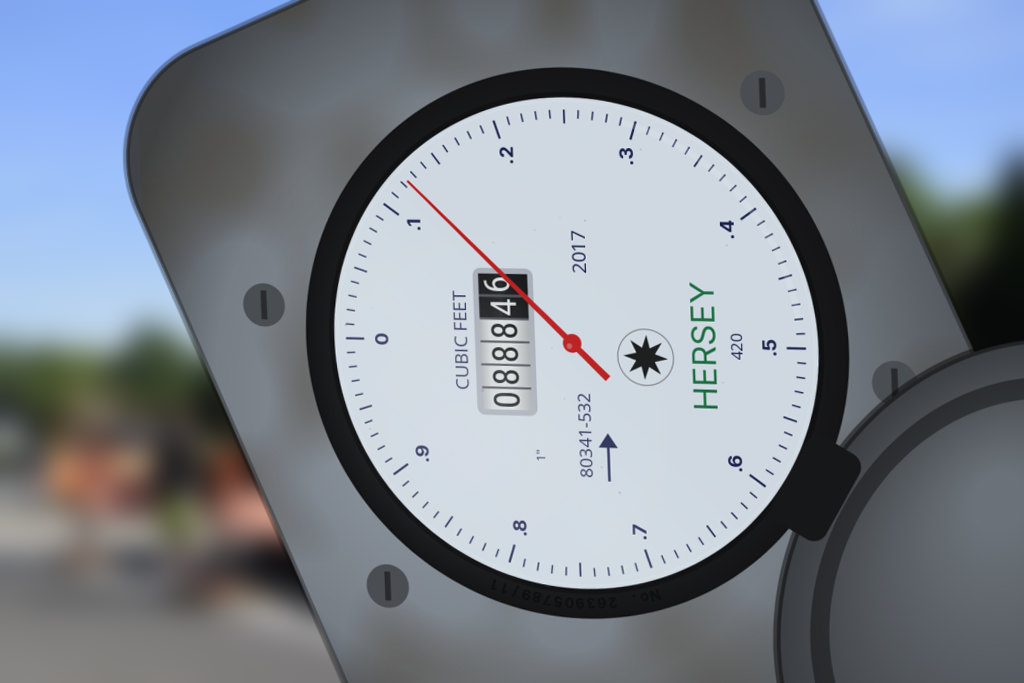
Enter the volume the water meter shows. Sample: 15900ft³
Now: 88846.12ft³
